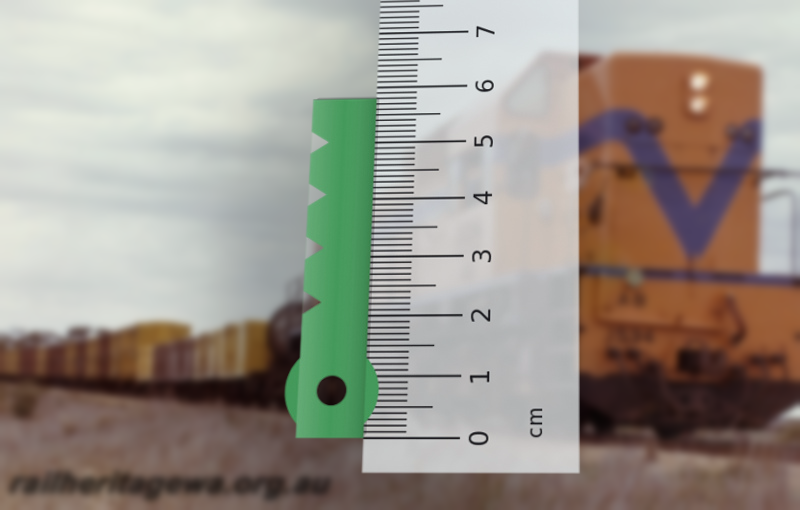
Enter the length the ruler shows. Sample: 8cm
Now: 5.8cm
